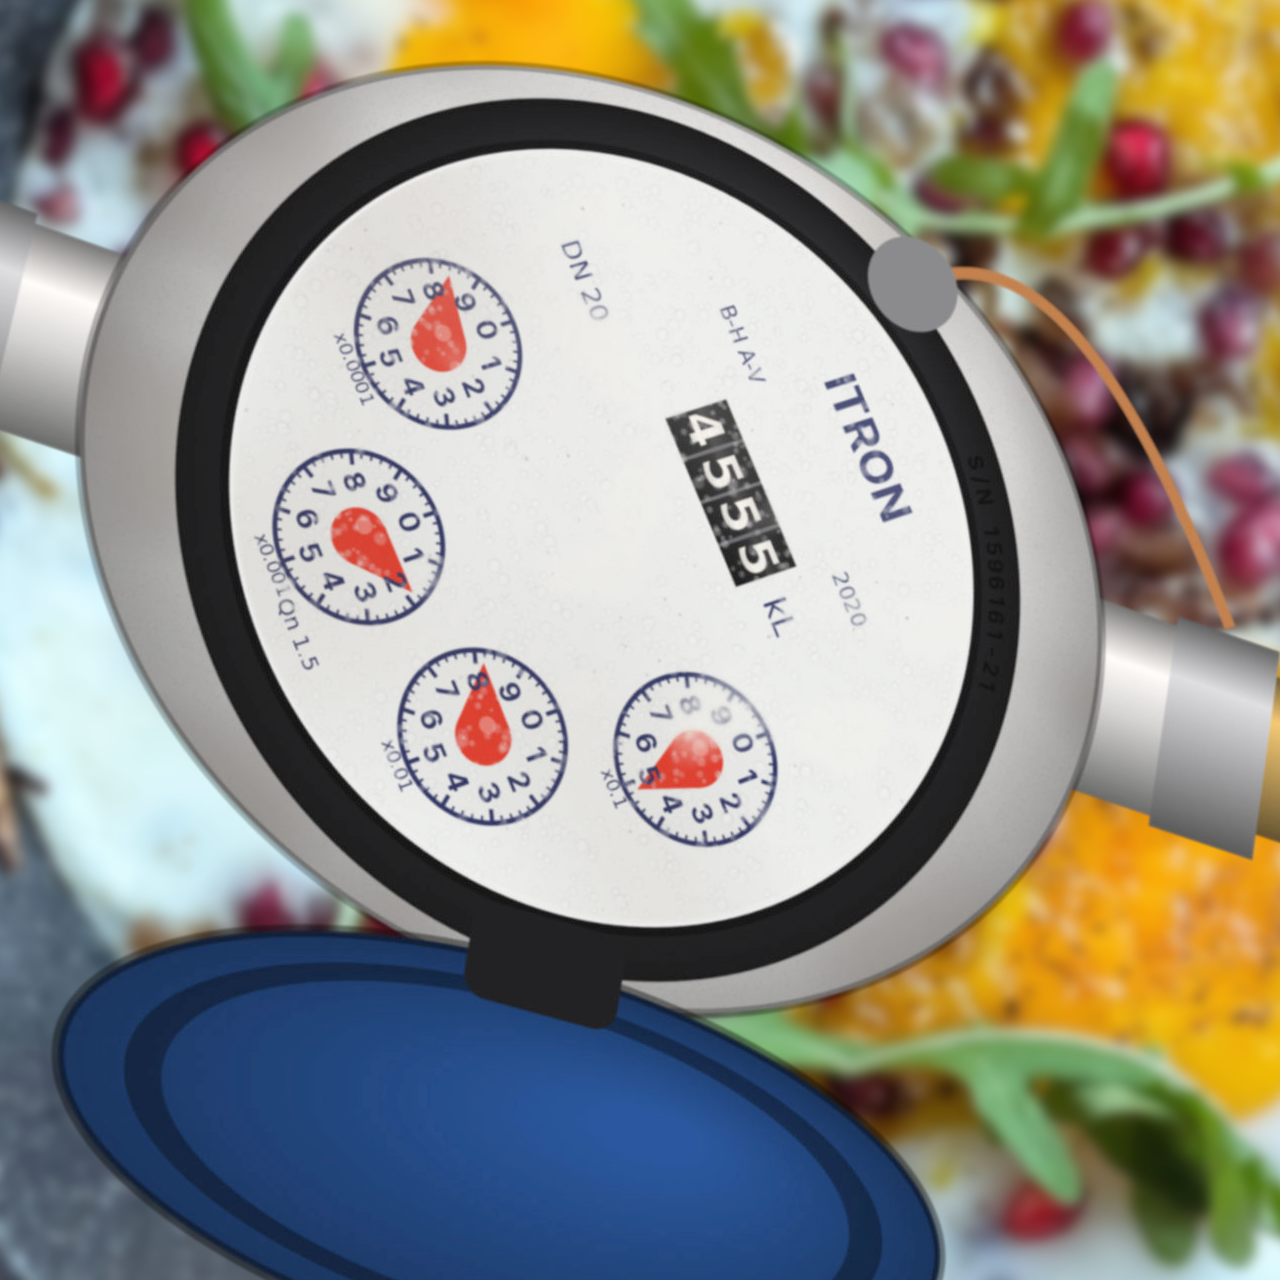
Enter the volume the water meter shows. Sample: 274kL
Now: 4555.4818kL
